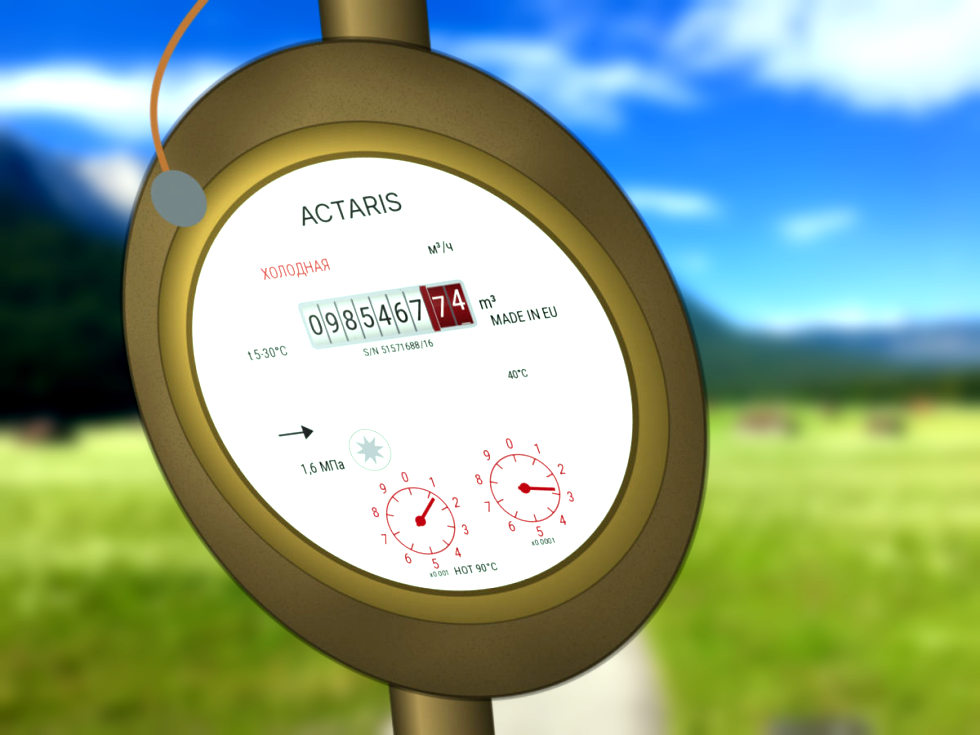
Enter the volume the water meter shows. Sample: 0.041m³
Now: 985467.7412m³
